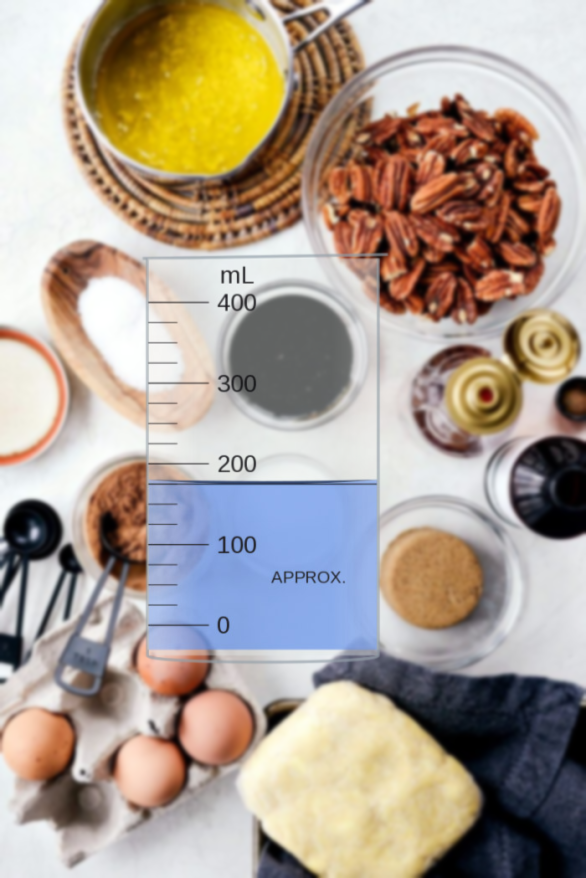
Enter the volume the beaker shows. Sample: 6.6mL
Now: 175mL
